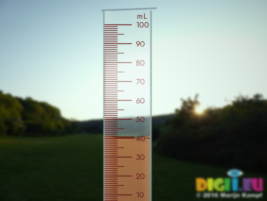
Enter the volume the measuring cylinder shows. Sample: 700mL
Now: 40mL
